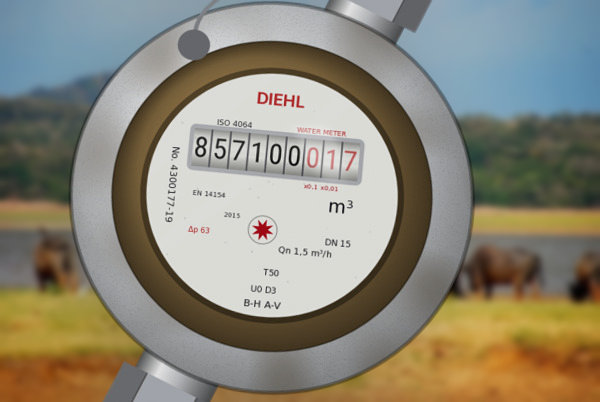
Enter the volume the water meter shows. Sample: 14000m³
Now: 857100.017m³
